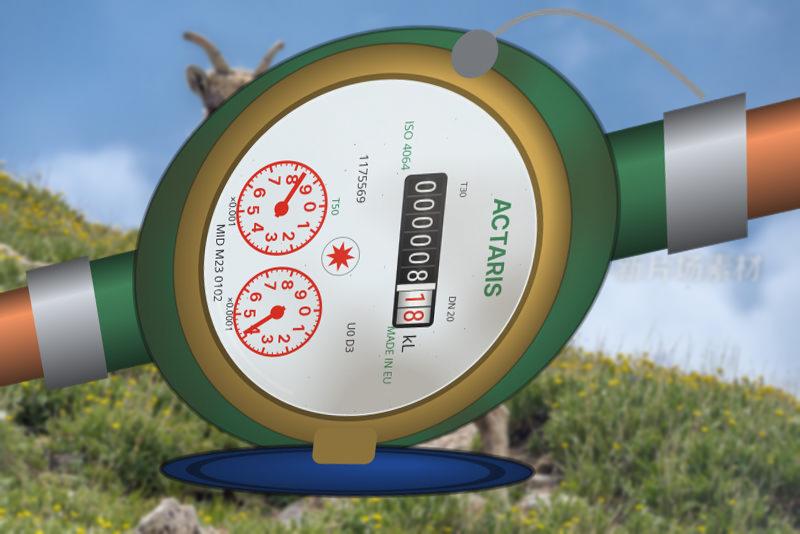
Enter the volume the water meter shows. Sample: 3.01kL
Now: 8.1884kL
